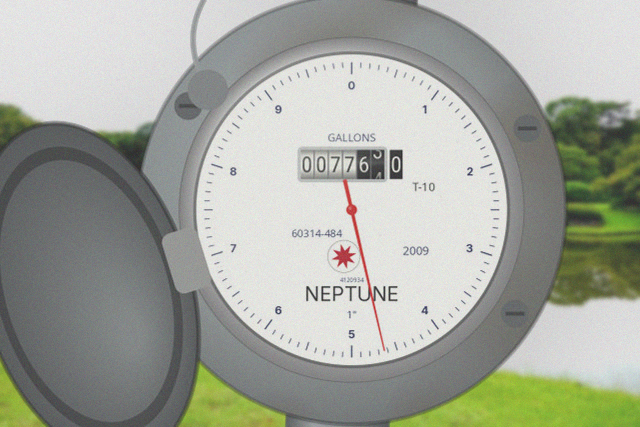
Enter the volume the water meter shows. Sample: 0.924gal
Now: 77634.6gal
